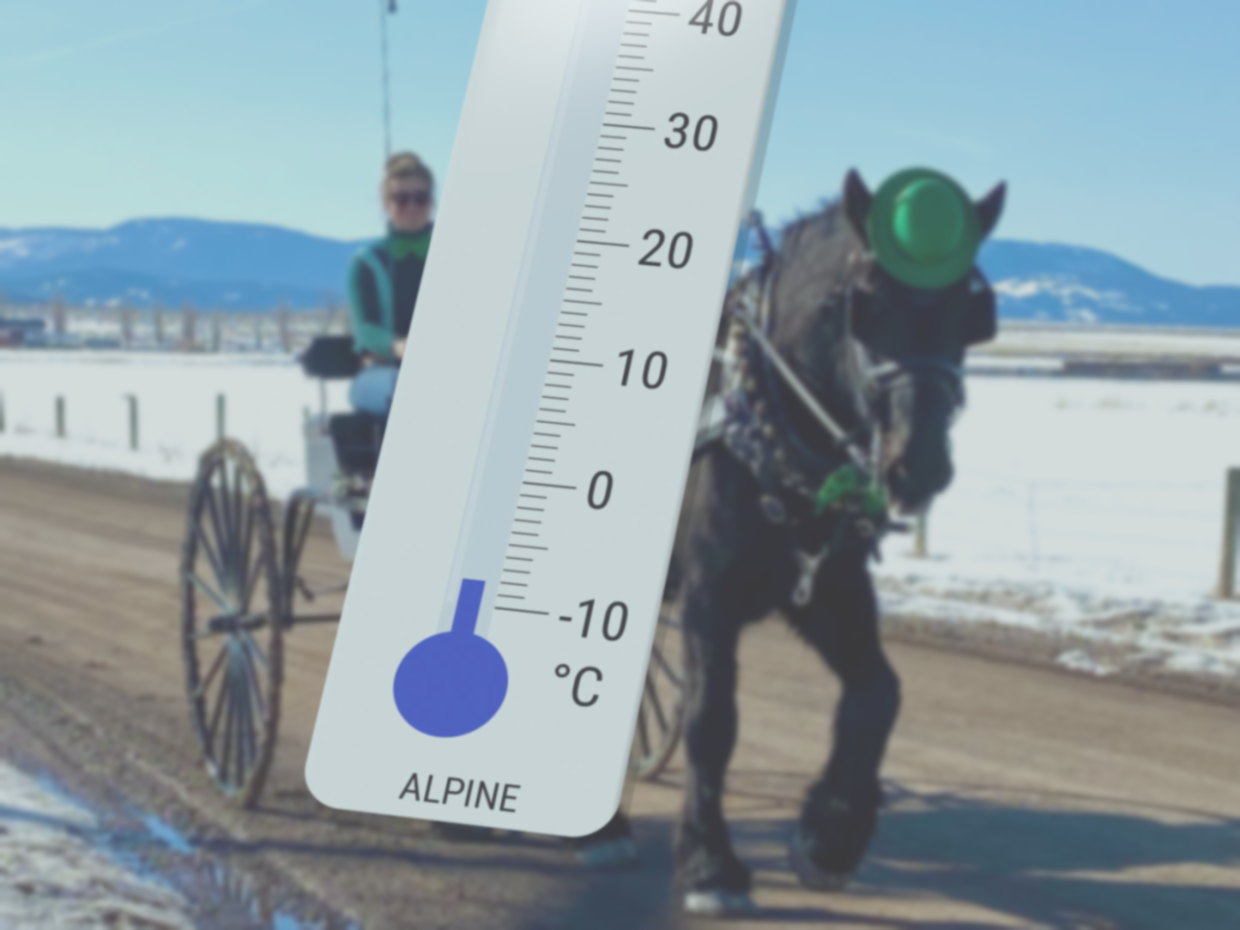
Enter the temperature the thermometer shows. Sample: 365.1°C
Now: -8°C
